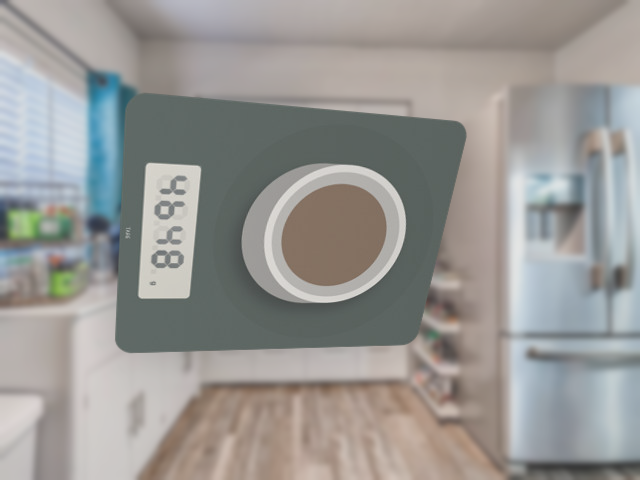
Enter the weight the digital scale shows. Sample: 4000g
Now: 4648g
